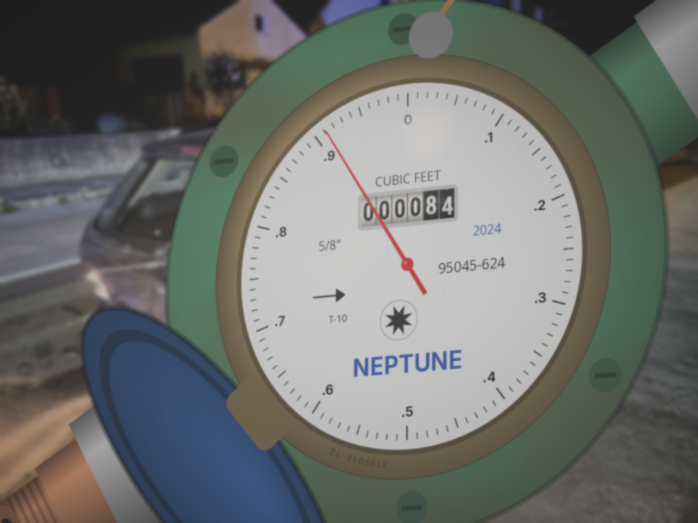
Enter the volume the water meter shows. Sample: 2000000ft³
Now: 83.91ft³
